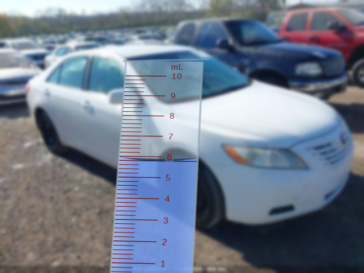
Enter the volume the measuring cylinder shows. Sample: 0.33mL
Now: 5.8mL
